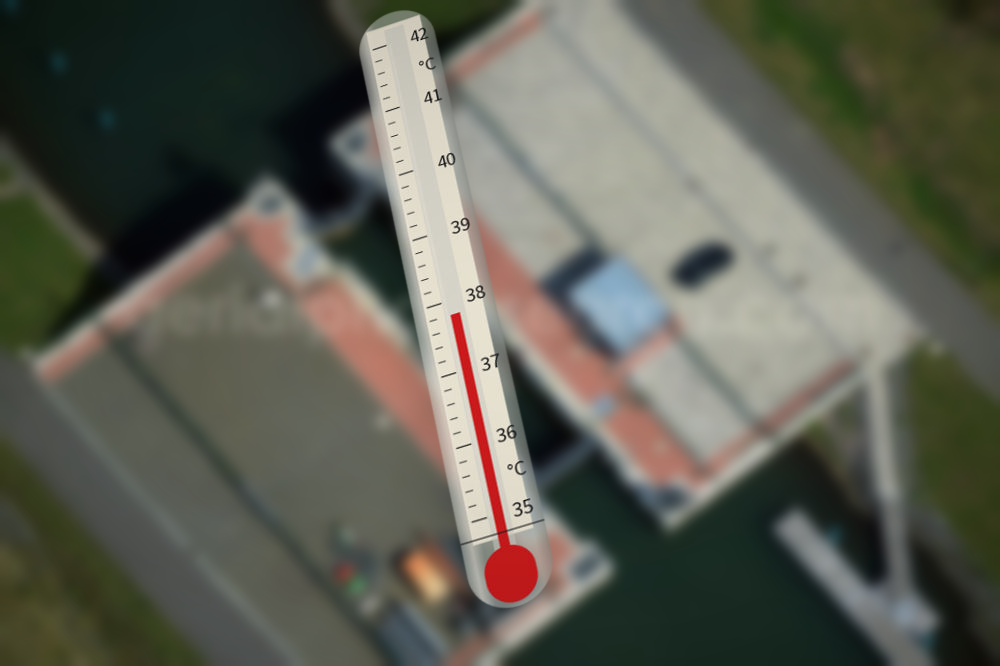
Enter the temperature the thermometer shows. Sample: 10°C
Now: 37.8°C
